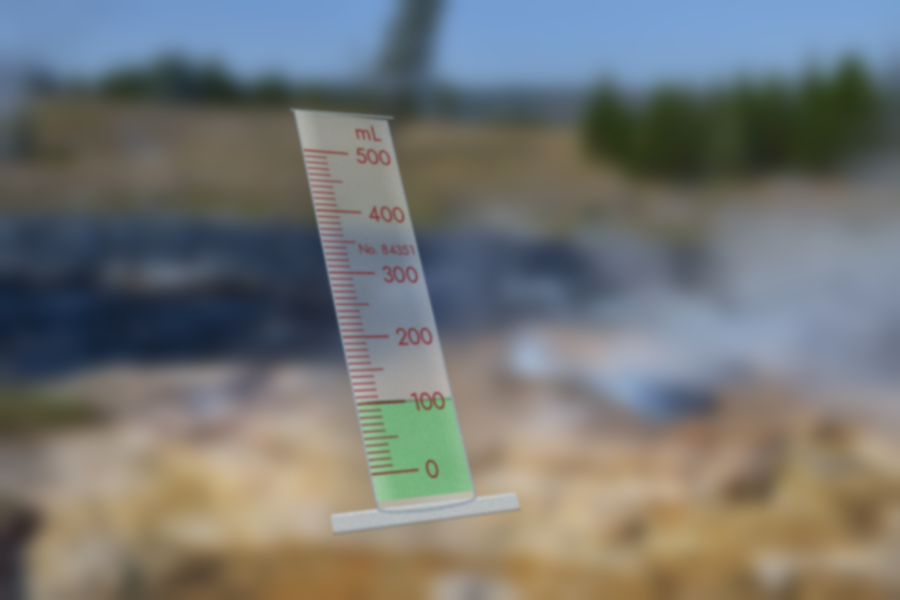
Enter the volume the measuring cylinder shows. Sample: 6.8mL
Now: 100mL
